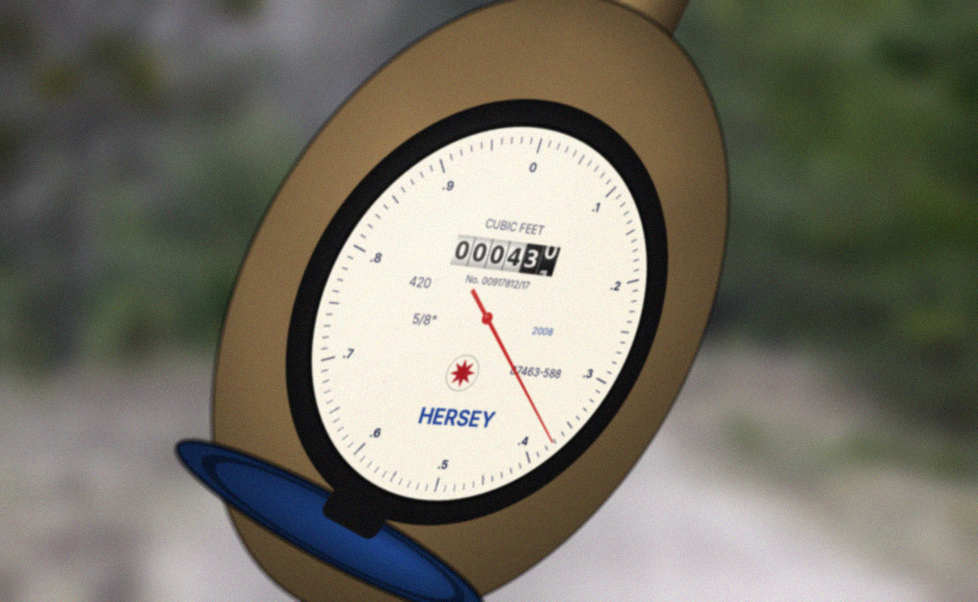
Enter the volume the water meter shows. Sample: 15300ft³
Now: 430.37ft³
